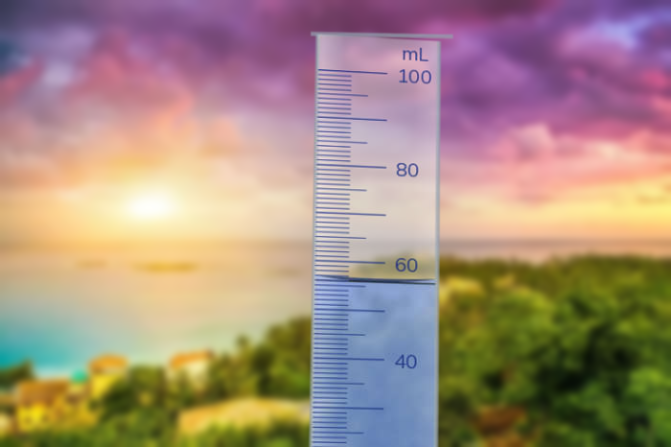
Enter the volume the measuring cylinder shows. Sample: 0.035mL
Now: 56mL
